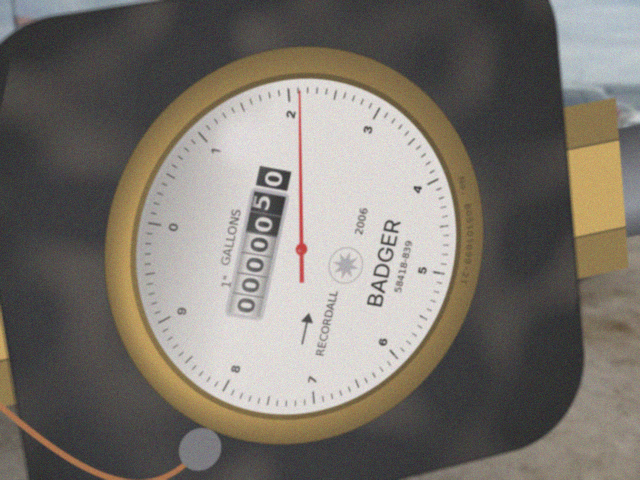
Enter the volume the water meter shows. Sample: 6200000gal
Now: 52.1gal
